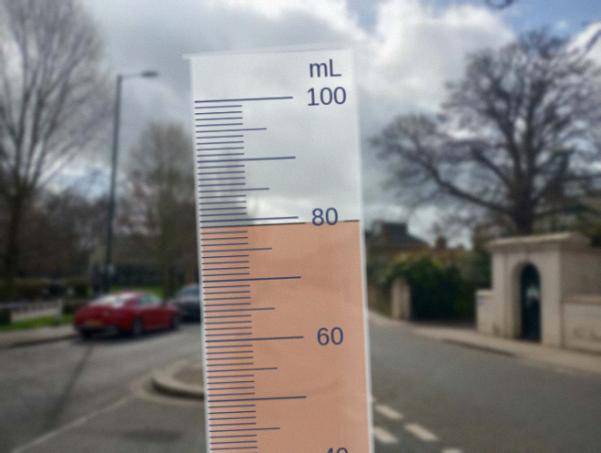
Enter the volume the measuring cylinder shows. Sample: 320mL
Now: 79mL
